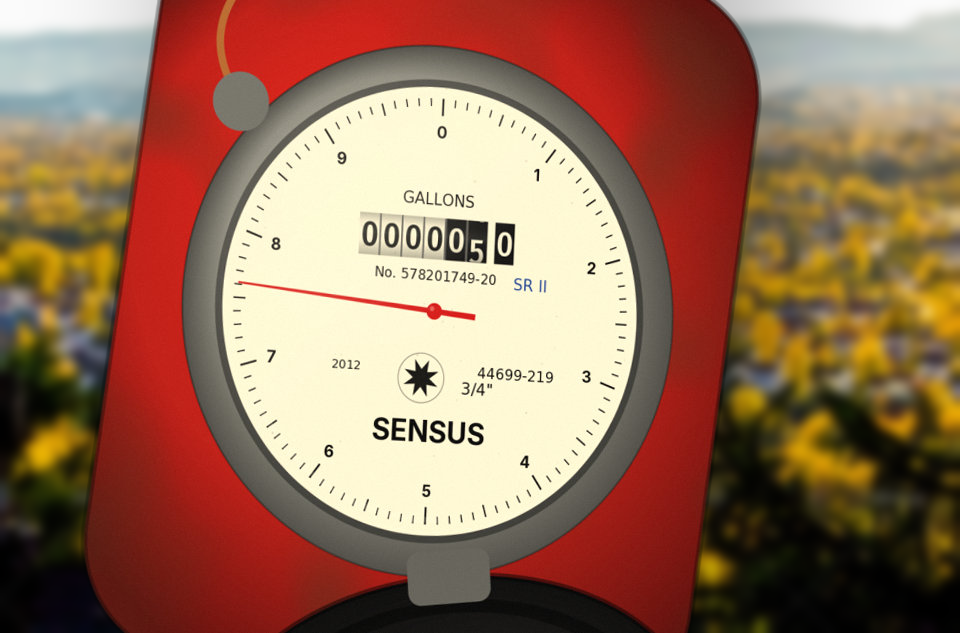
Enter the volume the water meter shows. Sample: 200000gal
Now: 47.6gal
